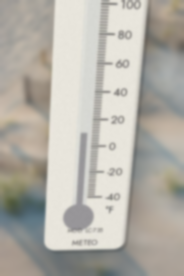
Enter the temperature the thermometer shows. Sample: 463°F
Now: 10°F
